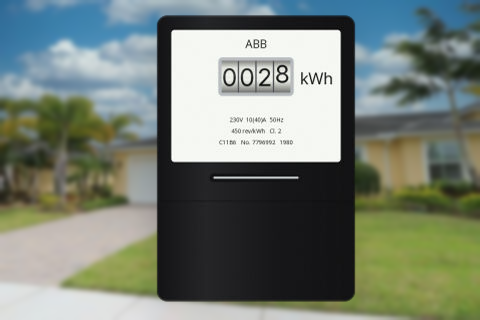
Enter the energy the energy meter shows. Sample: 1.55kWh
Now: 28kWh
